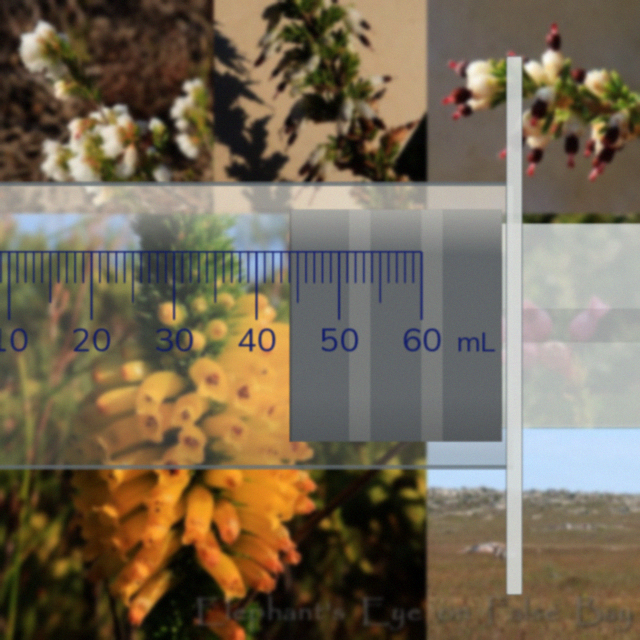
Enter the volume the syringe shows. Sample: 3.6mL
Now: 44mL
